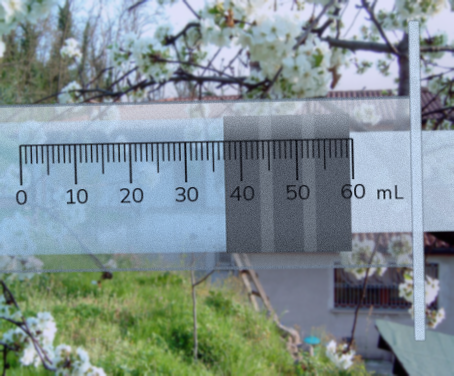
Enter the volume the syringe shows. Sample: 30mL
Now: 37mL
